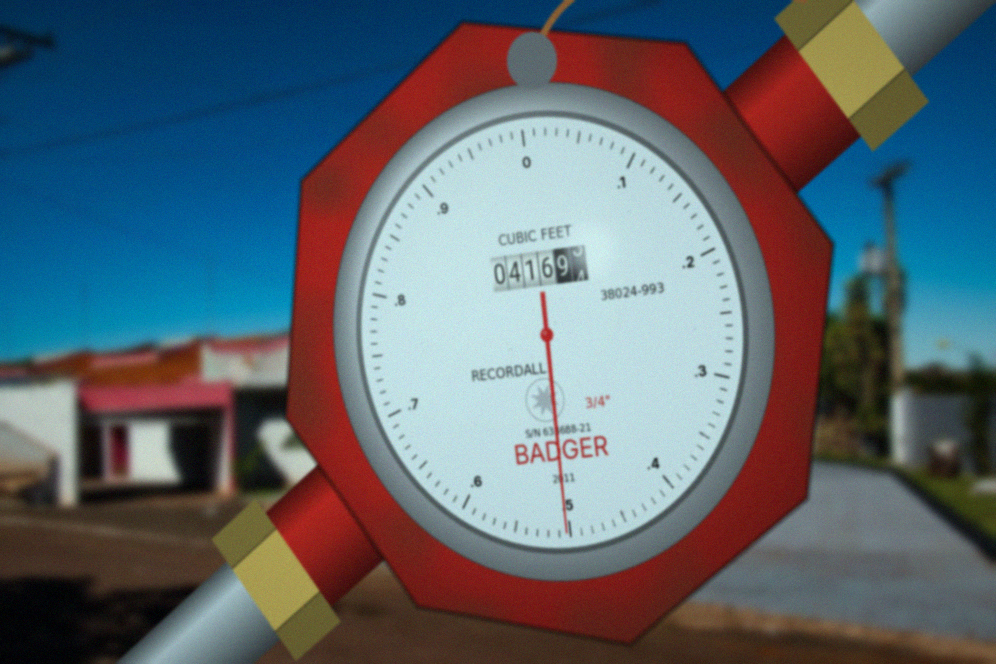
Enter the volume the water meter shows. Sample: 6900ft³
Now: 41693.50ft³
